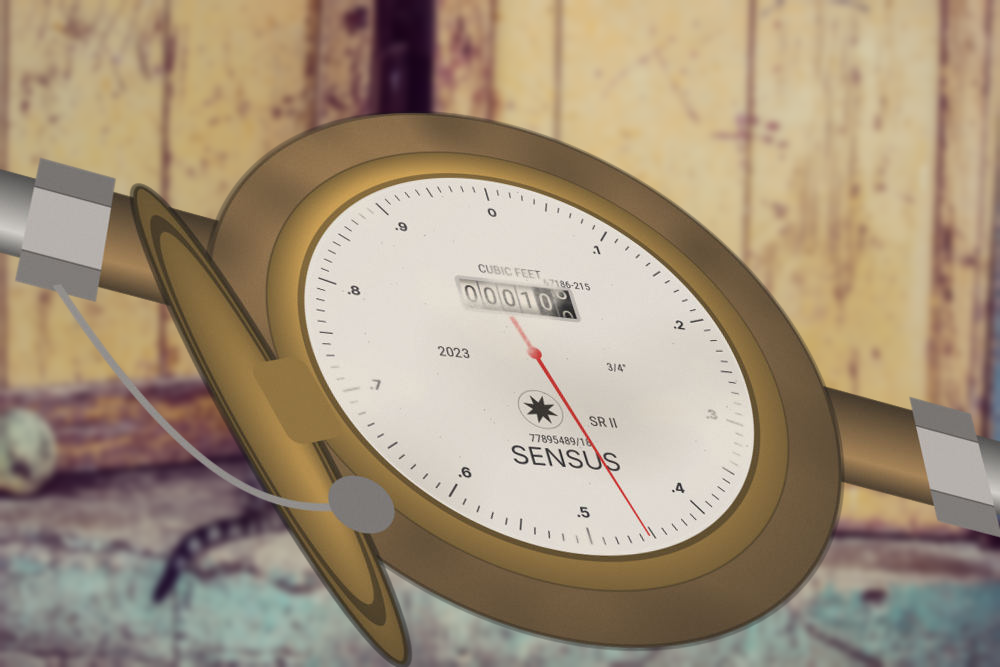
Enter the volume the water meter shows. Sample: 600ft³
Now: 108.45ft³
